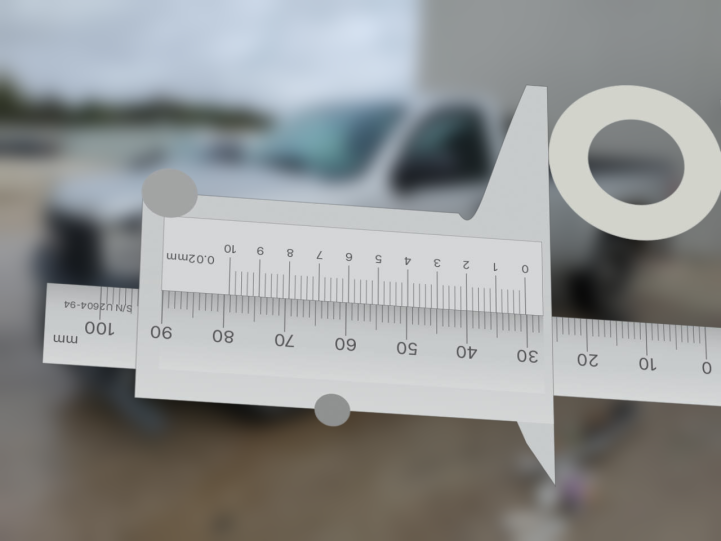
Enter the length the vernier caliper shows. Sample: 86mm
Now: 30.2mm
